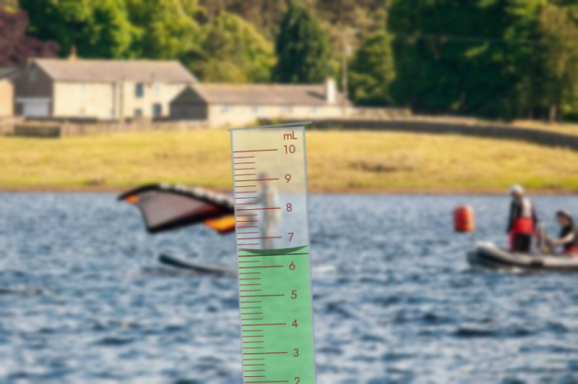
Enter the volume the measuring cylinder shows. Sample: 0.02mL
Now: 6.4mL
